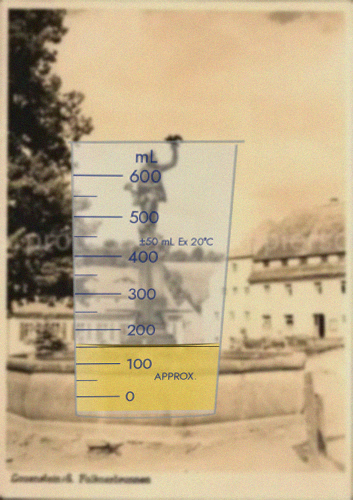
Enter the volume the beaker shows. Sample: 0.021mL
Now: 150mL
